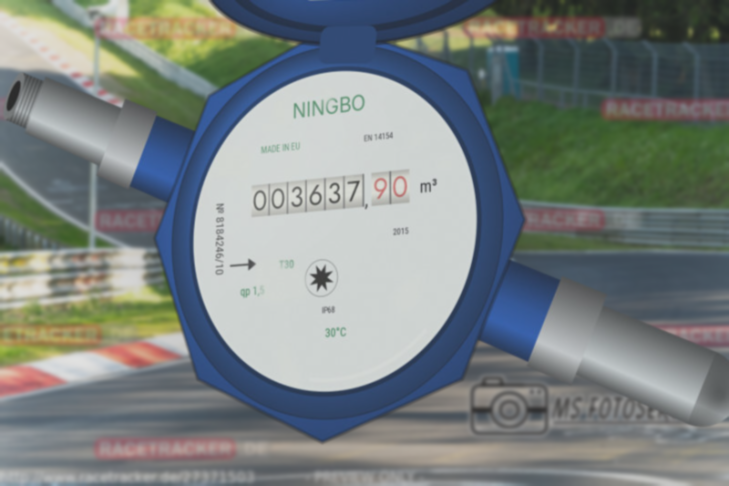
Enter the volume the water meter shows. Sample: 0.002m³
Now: 3637.90m³
